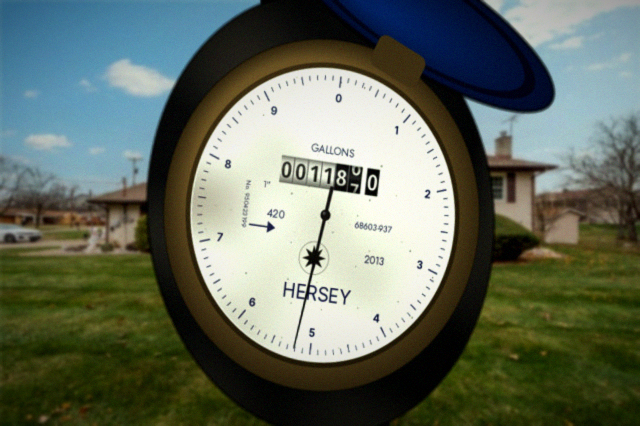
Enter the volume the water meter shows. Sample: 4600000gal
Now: 11865.2gal
